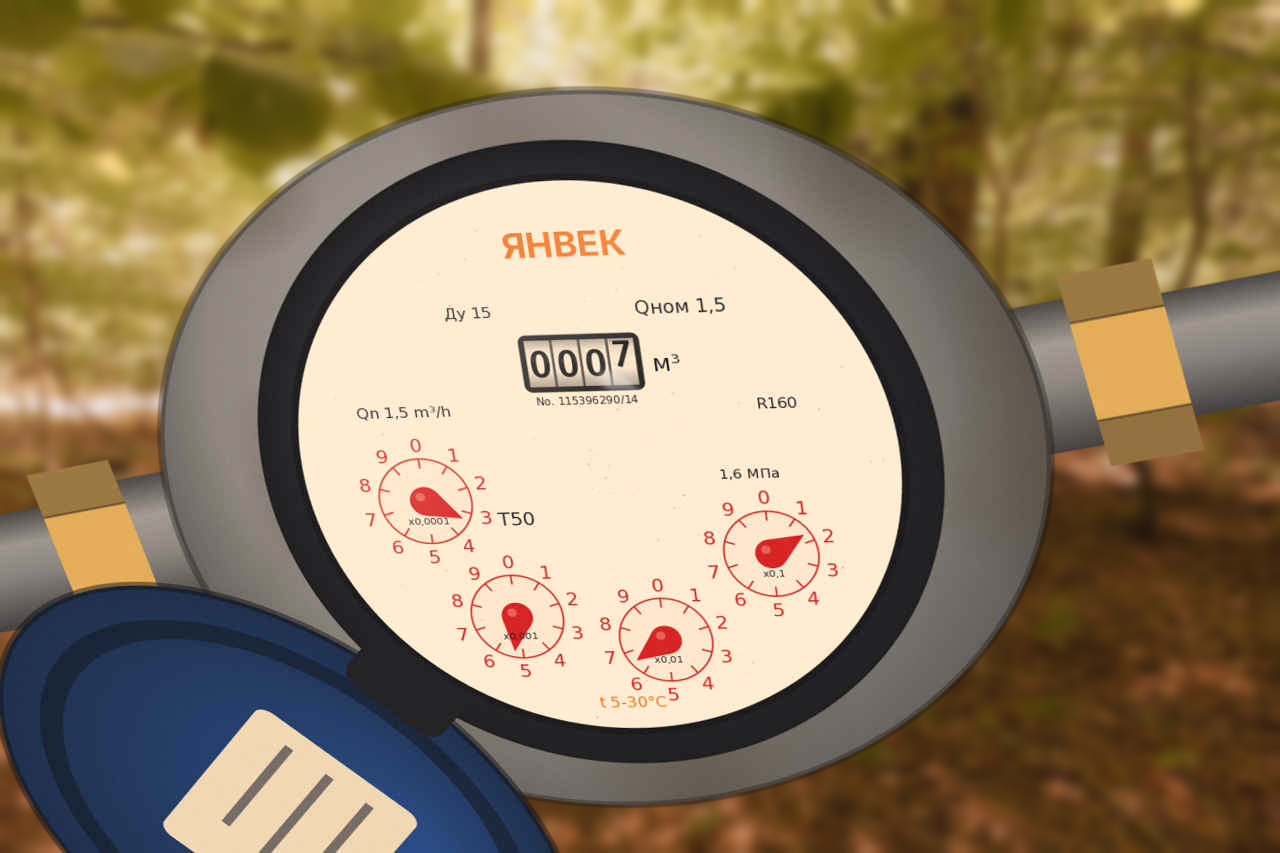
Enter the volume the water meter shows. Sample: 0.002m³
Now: 7.1653m³
